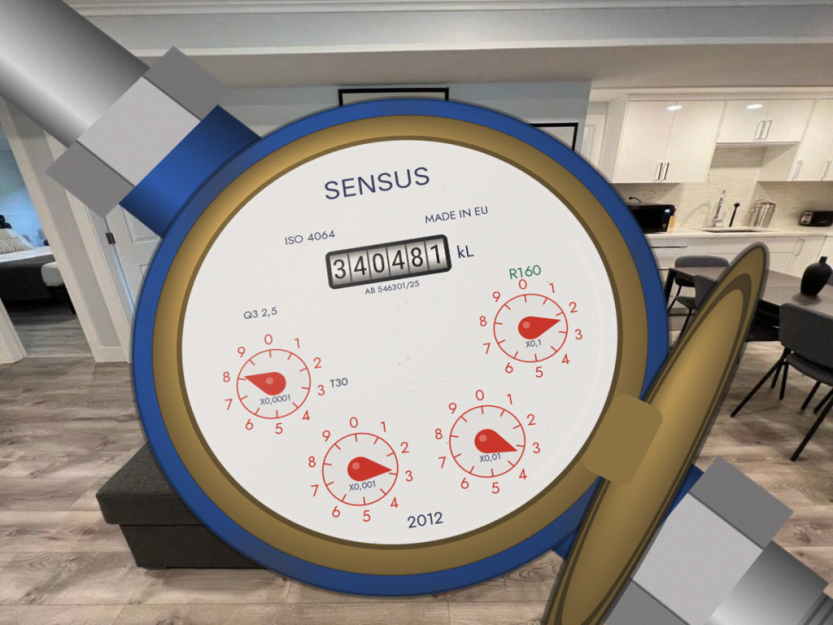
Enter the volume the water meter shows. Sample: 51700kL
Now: 340481.2328kL
